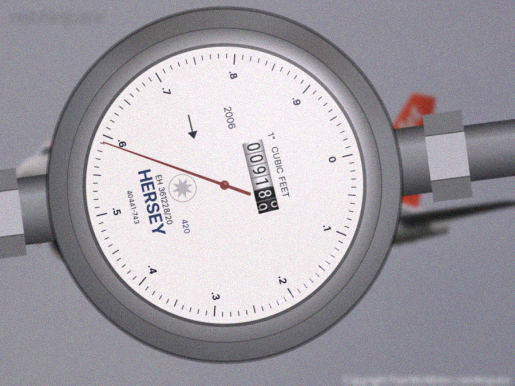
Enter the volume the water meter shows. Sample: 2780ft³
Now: 9188.59ft³
